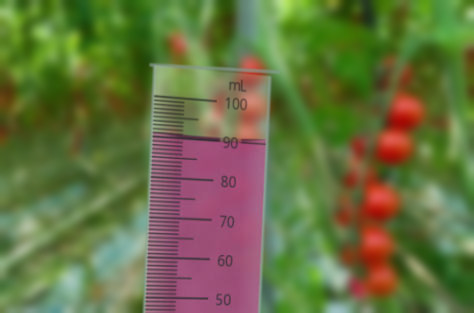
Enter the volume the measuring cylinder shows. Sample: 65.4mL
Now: 90mL
